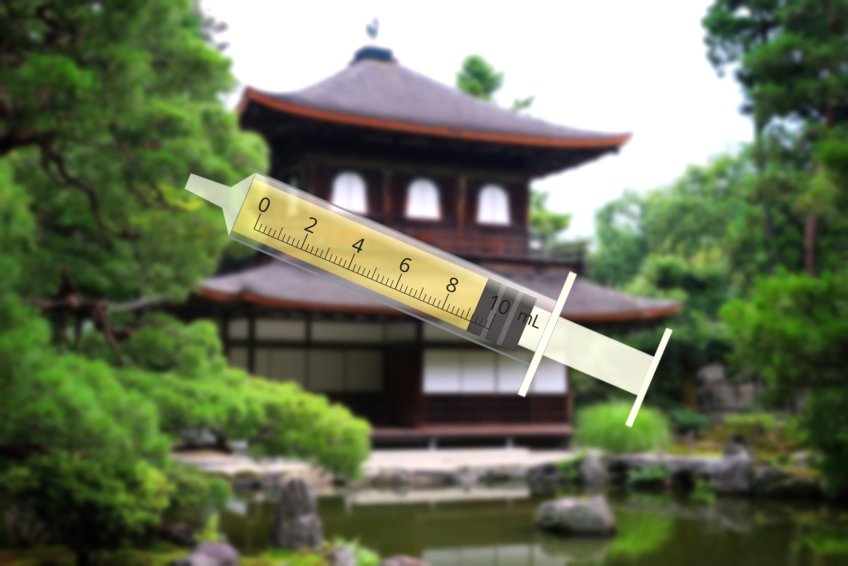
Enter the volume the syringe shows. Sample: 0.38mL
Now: 9.2mL
